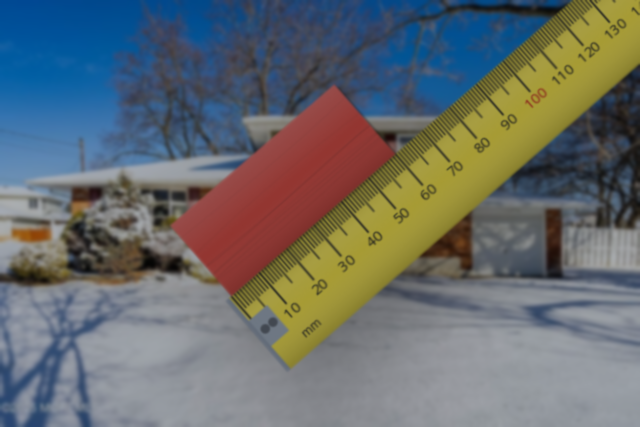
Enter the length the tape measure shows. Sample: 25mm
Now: 60mm
